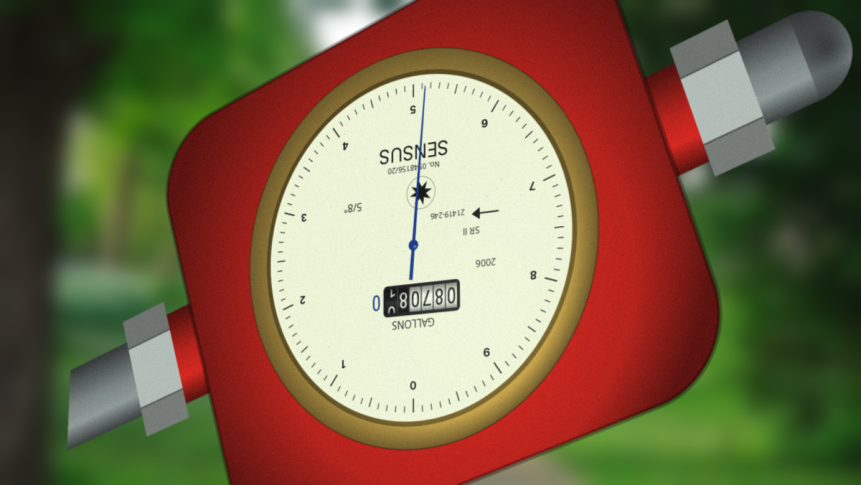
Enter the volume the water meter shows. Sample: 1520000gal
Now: 870805.1gal
